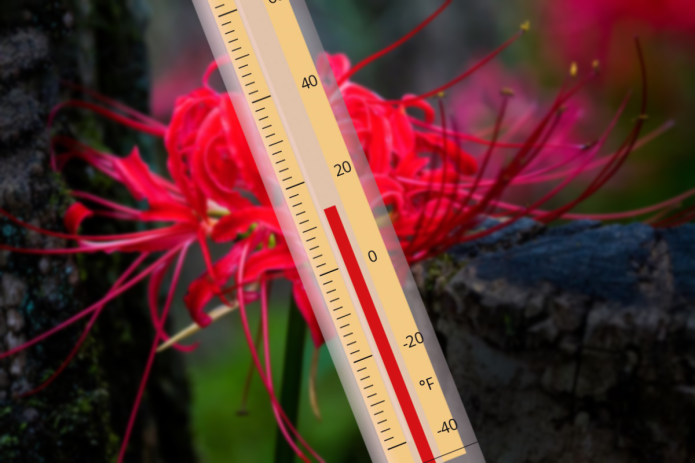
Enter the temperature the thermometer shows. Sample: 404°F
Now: 13°F
